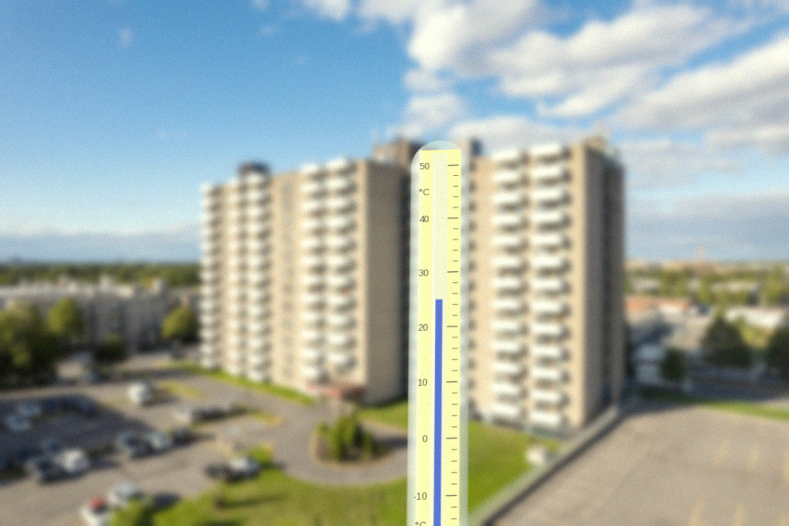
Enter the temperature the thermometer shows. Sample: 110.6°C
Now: 25°C
